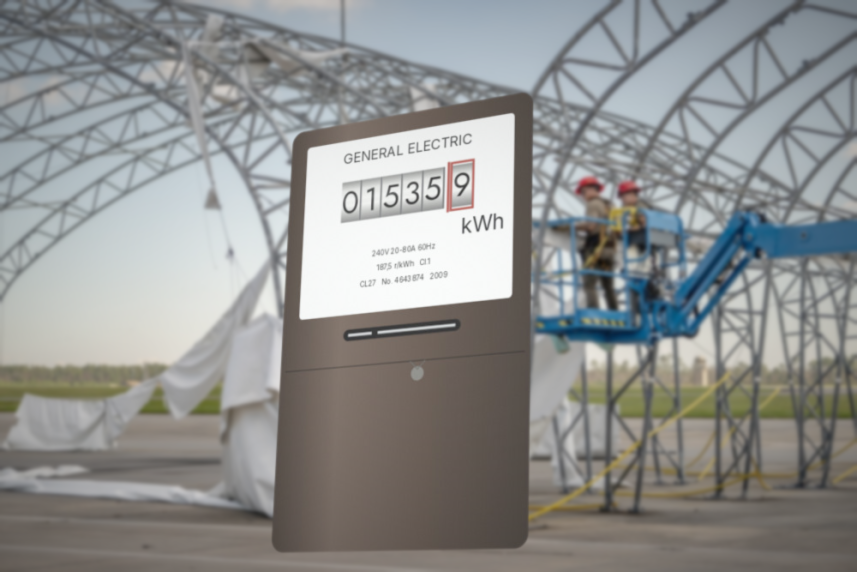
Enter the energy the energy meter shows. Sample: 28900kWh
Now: 1535.9kWh
